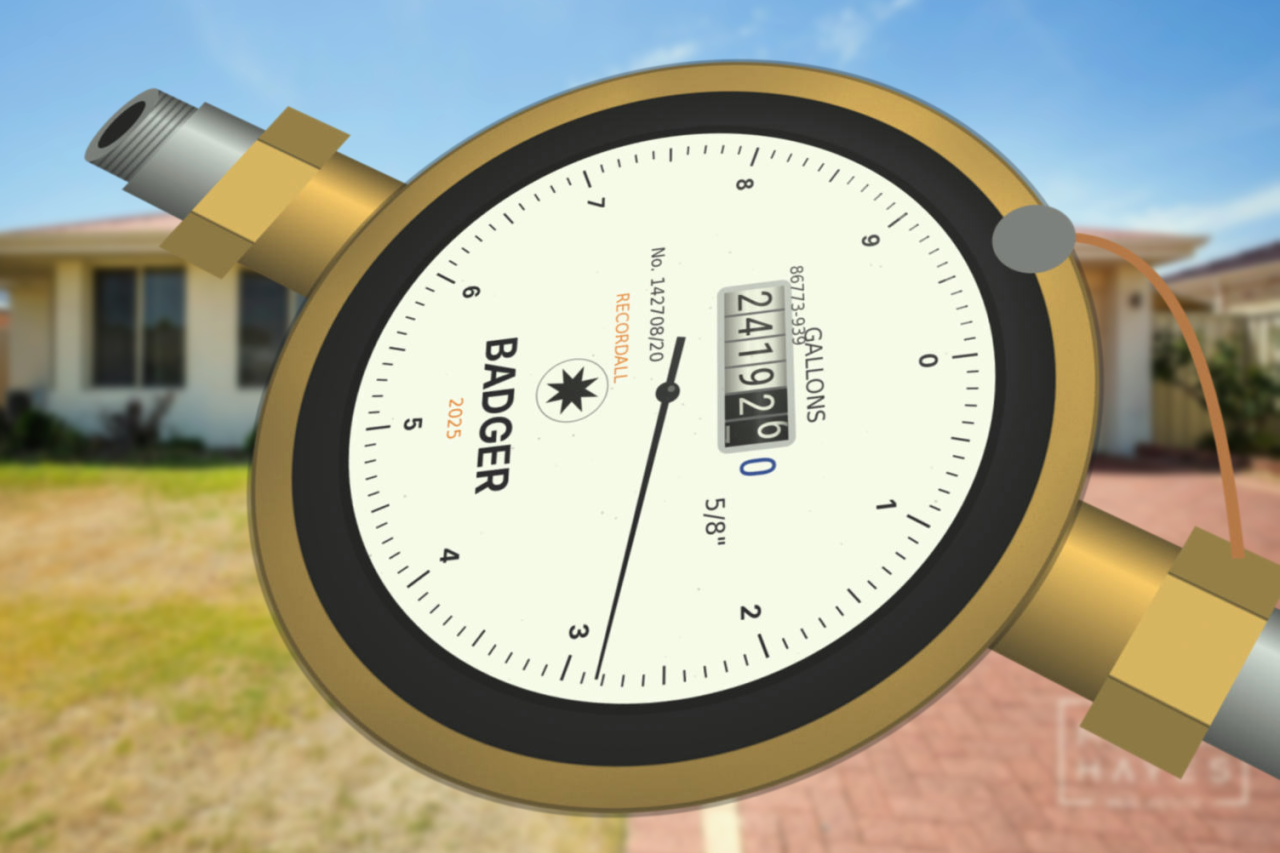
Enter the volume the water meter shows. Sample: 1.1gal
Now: 2419262.8gal
